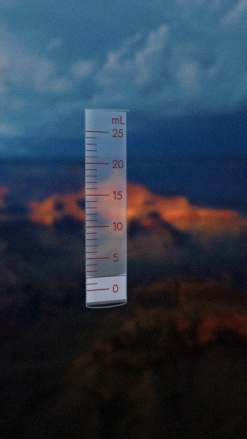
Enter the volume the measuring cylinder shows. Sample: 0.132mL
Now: 2mL
